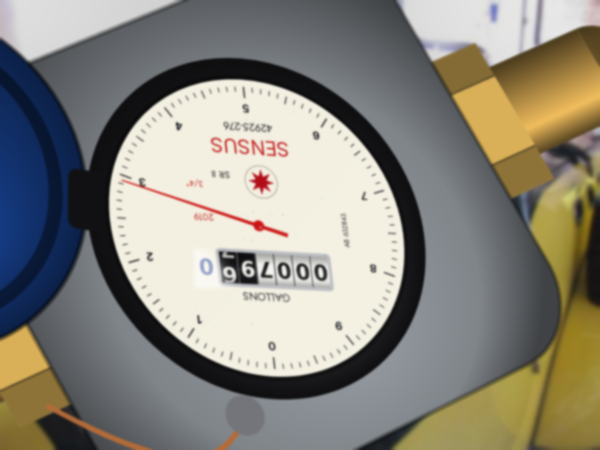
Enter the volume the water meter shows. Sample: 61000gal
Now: 7962.9gal
